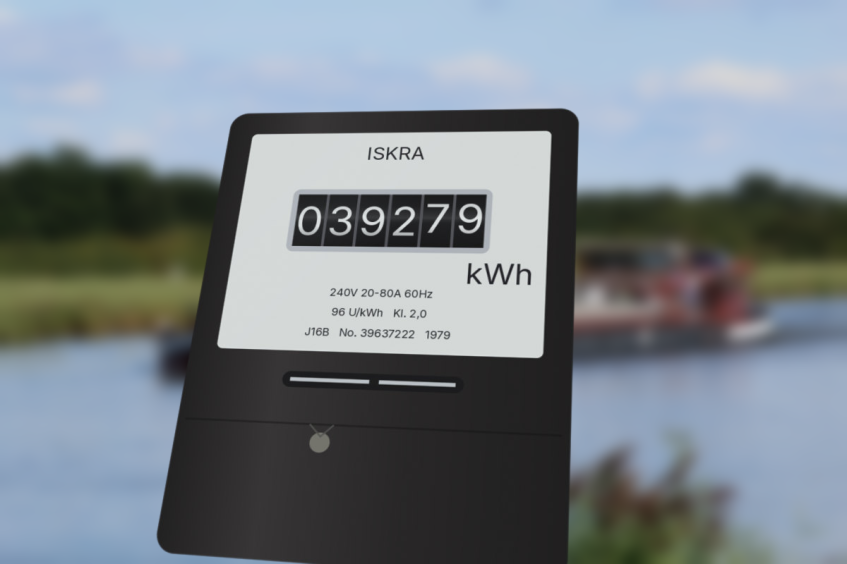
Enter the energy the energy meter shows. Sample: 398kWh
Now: 39279kWh
